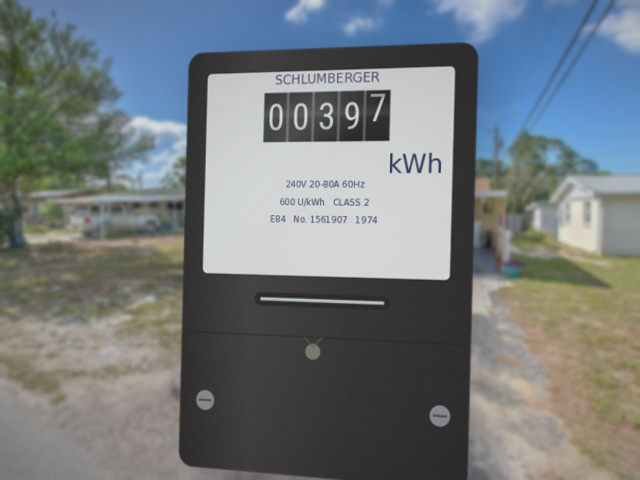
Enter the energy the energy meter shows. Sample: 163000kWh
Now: 397kWh
